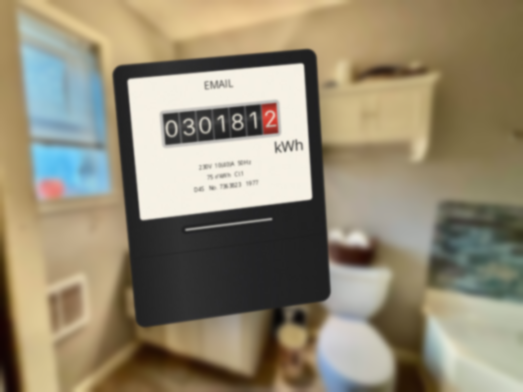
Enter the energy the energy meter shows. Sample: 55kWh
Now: 30181.2kWh
